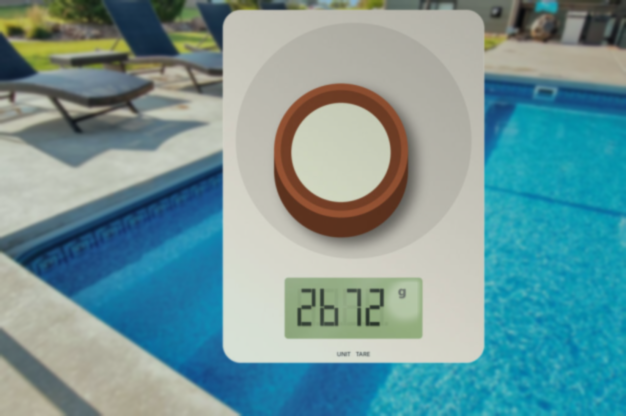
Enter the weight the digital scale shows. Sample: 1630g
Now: 2672g
